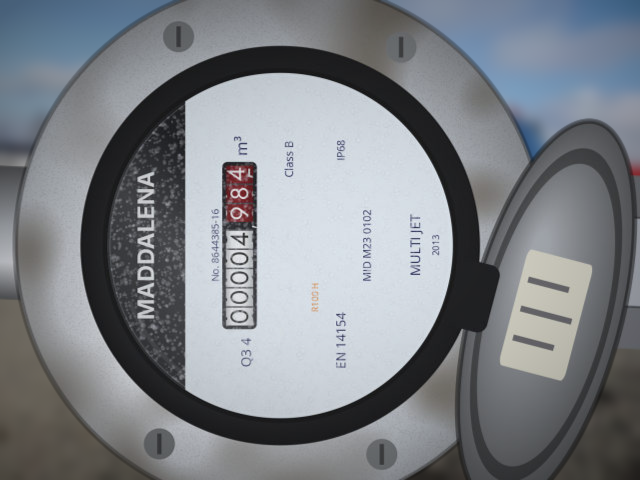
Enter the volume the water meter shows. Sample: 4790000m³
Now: 4.984m³
